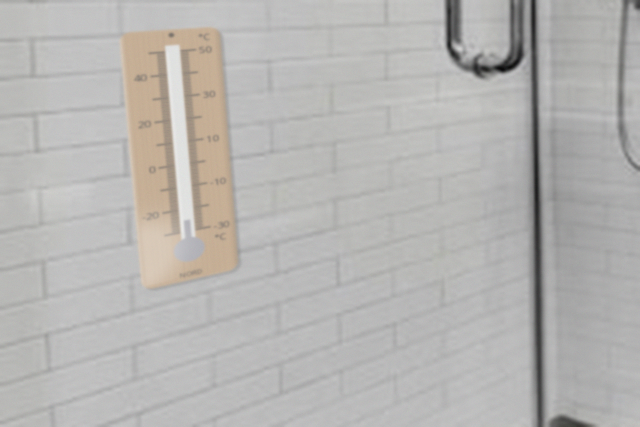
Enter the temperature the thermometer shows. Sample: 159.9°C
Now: -25°C
